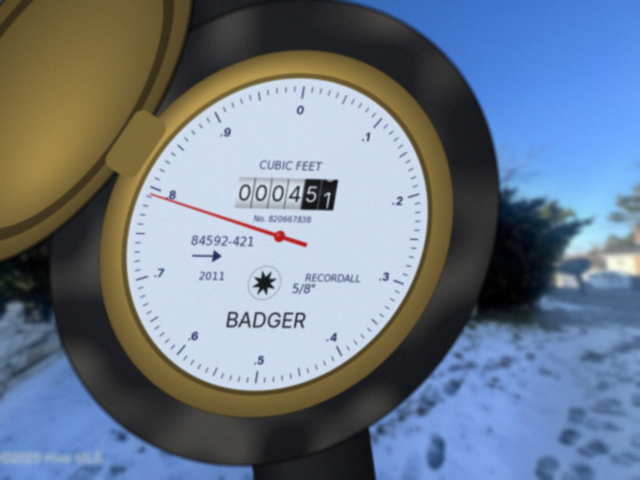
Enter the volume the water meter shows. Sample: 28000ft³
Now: 450.79ft³
